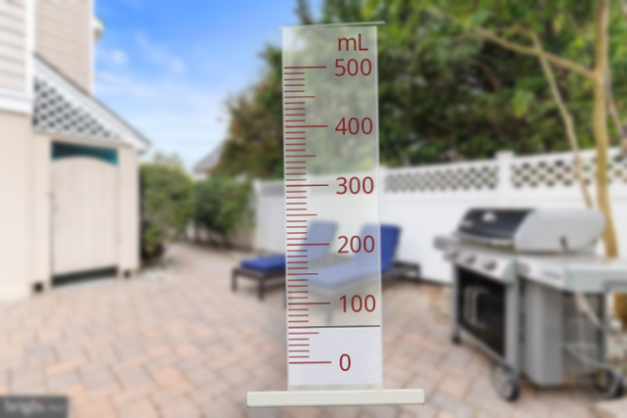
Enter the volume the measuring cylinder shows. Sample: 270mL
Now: 60mL
